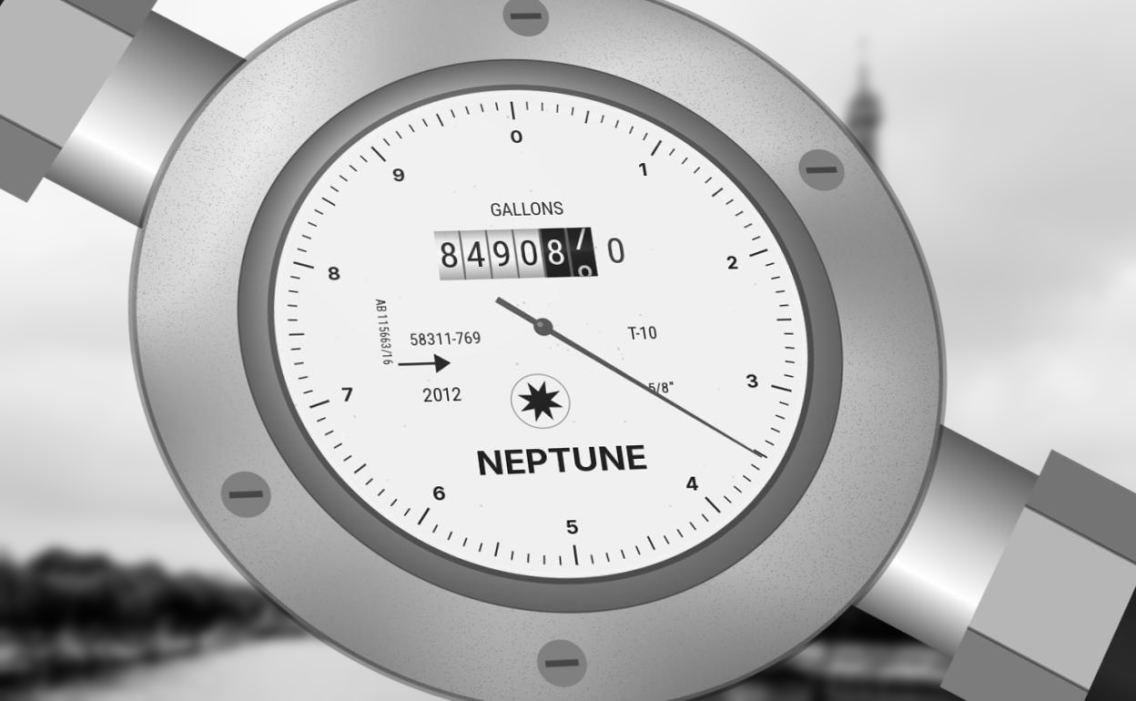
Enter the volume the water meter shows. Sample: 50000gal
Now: 8490873.5gal
